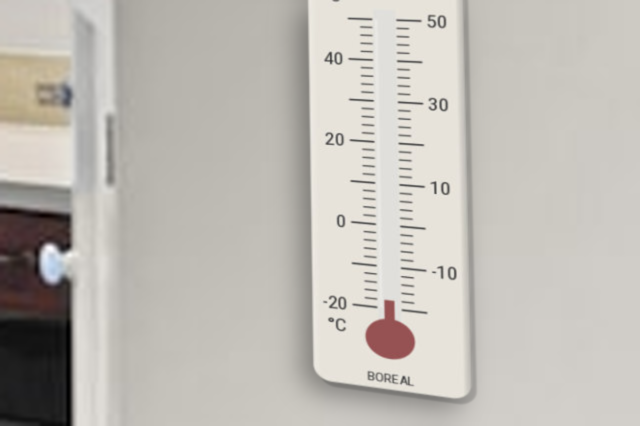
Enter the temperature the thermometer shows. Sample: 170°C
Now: -18°C
